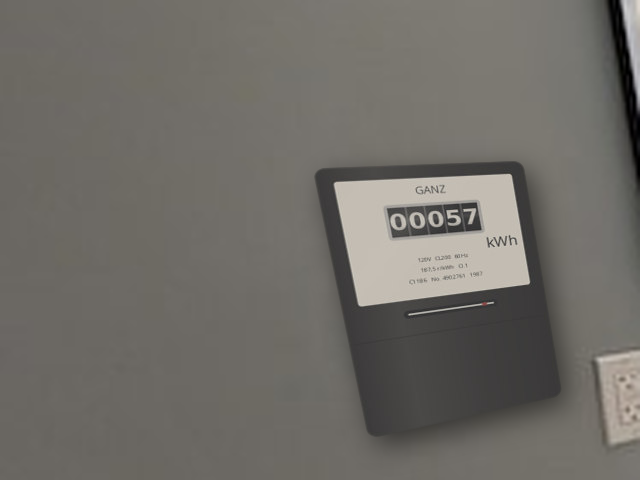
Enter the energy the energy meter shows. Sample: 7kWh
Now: 57kWh
